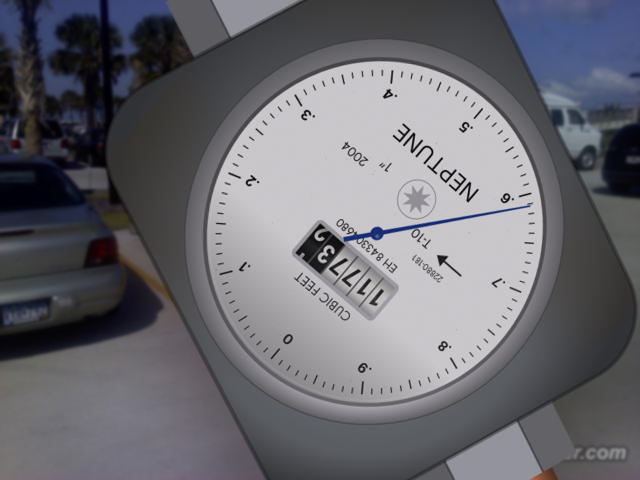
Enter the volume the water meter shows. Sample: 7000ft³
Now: 117731.61ft³
